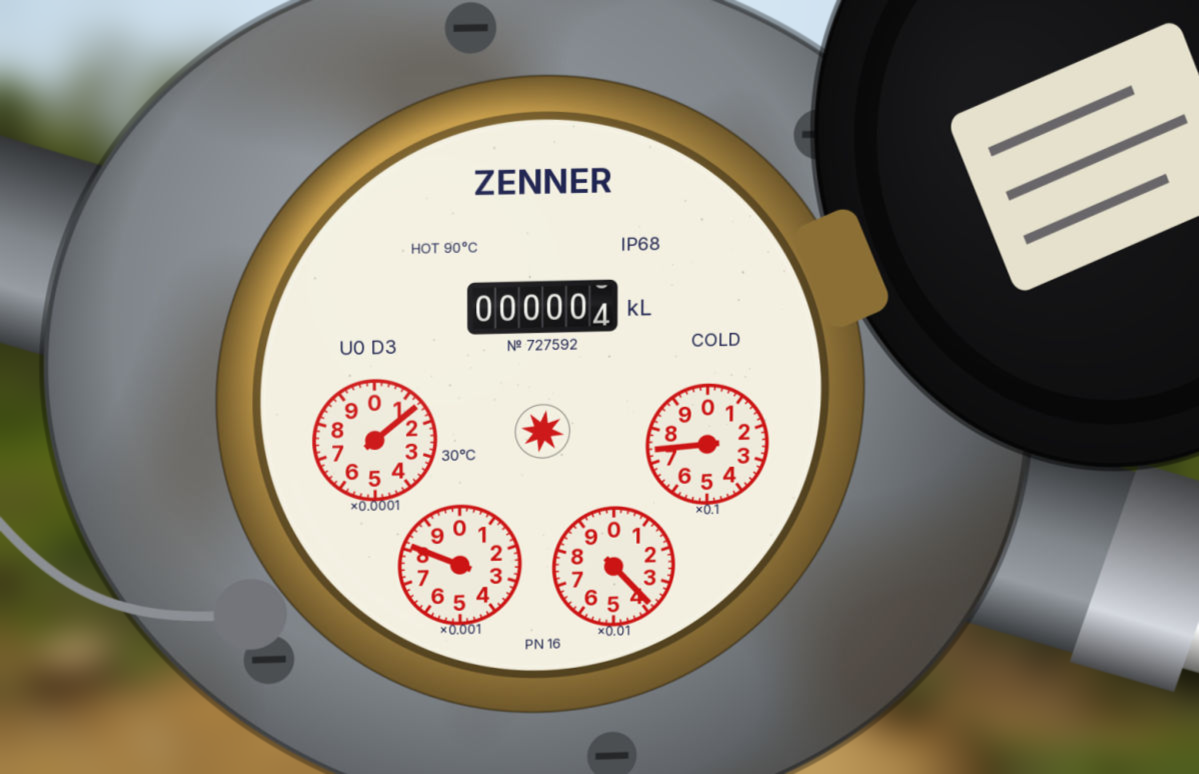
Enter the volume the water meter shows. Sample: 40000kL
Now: 3.7381kL
